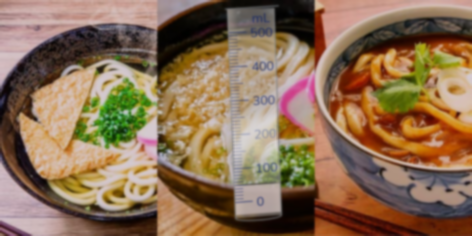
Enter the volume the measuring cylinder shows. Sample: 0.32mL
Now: 50mL
